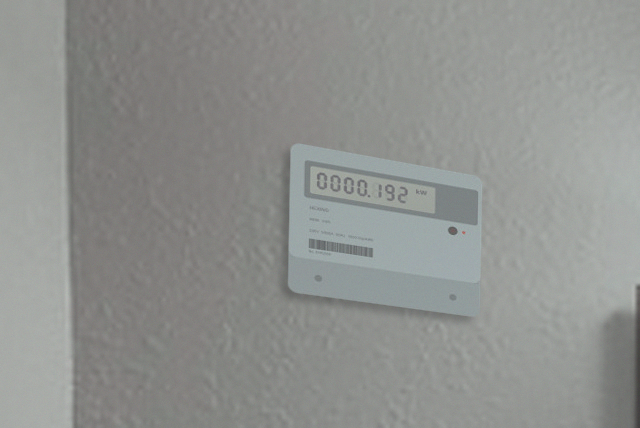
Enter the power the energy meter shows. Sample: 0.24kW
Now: 0.192kW
